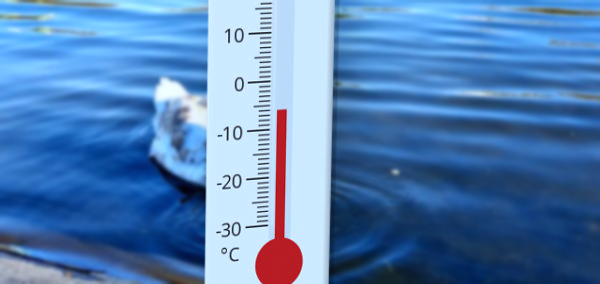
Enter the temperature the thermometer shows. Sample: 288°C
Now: -6°C
